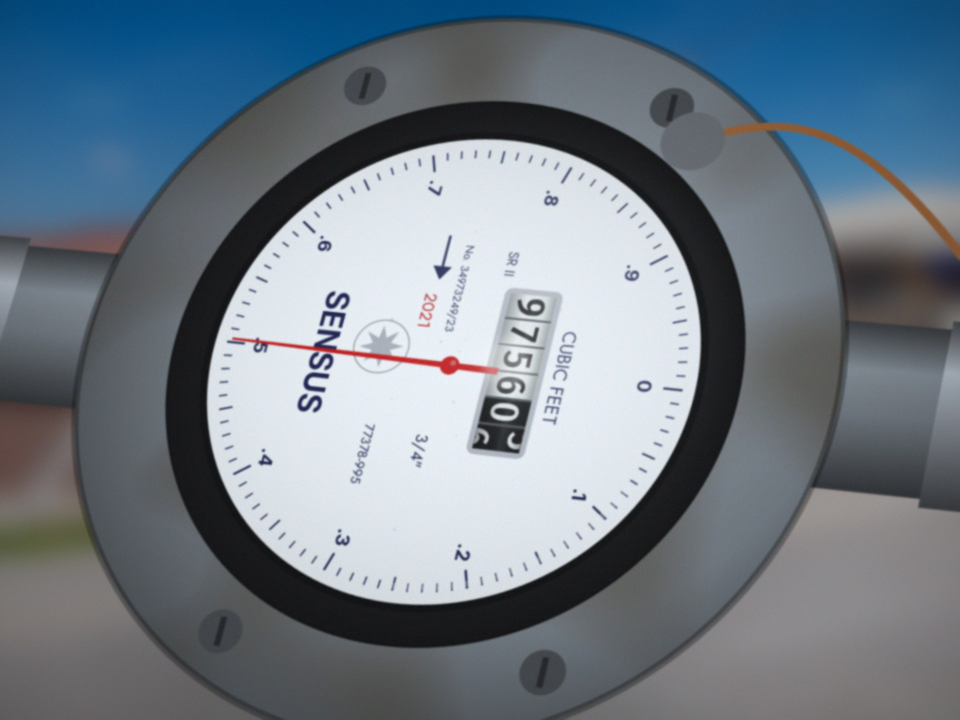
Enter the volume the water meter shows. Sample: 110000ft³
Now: 975605.50ft³
